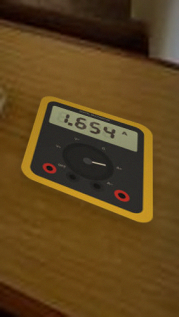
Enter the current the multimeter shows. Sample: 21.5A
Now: 1.654A
